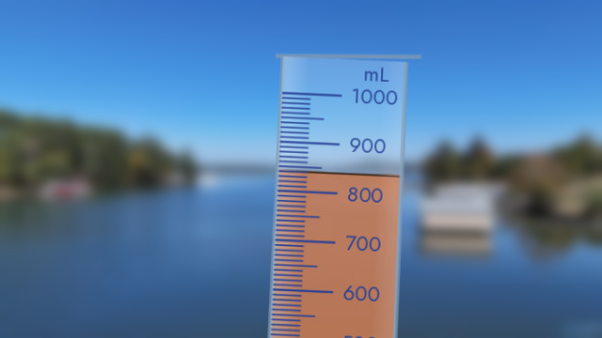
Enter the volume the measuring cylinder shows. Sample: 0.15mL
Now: 840mL
